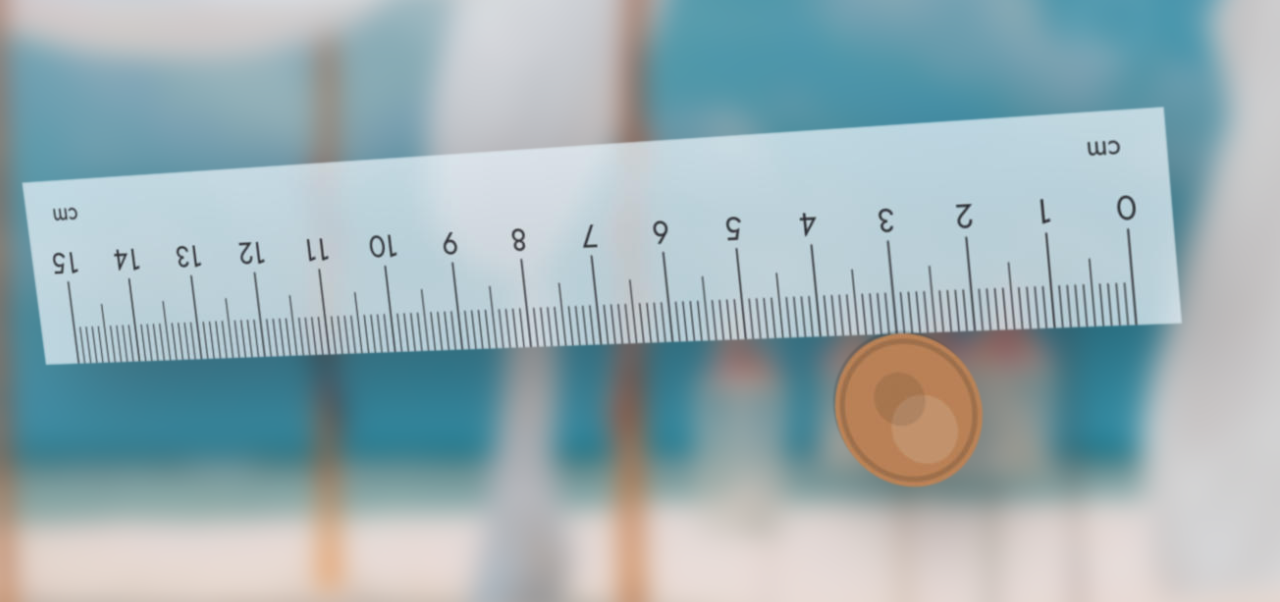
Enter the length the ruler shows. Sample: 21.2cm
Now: 1.9cm
